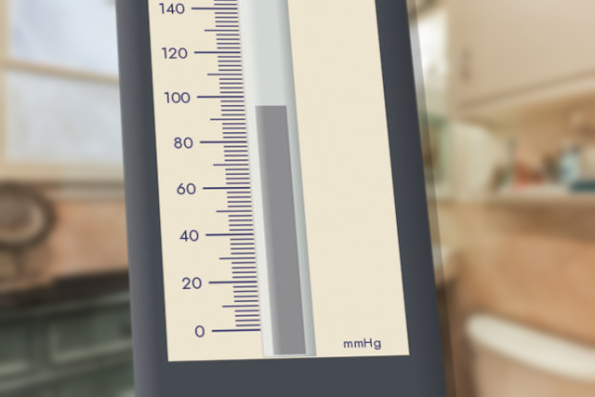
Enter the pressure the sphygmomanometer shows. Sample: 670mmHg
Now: 96mmHg
